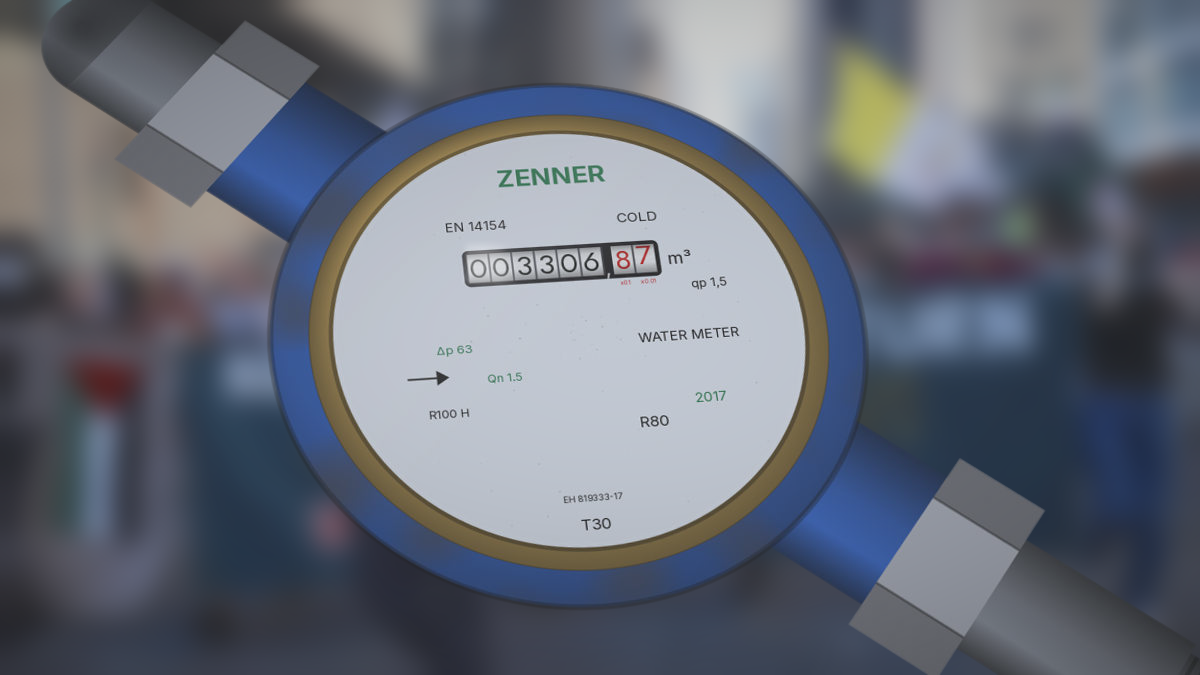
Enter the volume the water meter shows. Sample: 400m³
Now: 3306.87m³
